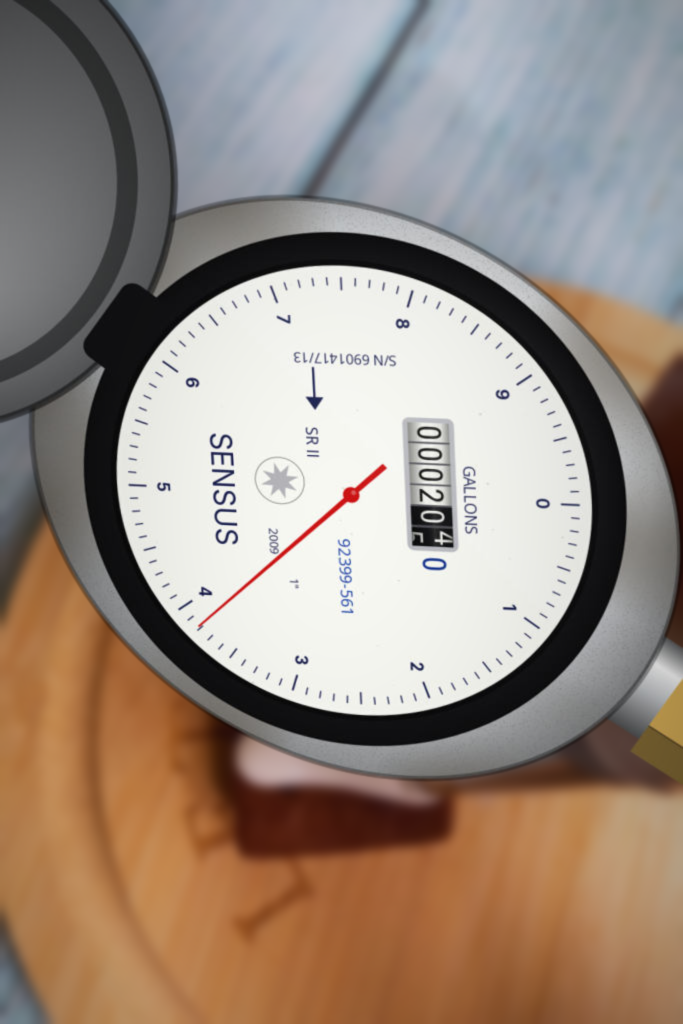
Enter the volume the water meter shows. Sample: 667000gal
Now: 2043.8gal
